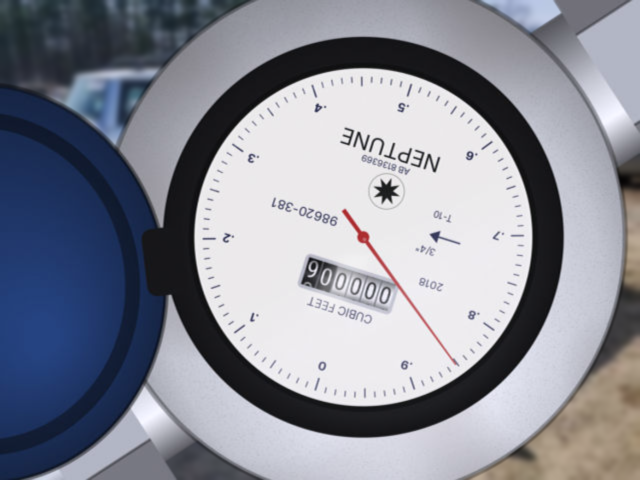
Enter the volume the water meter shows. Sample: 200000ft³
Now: 5.85ft³
